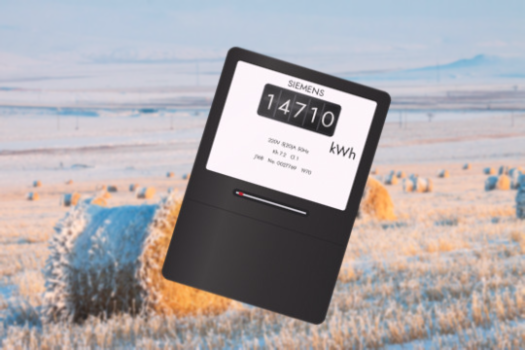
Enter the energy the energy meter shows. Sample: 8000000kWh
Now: 14710kWh
